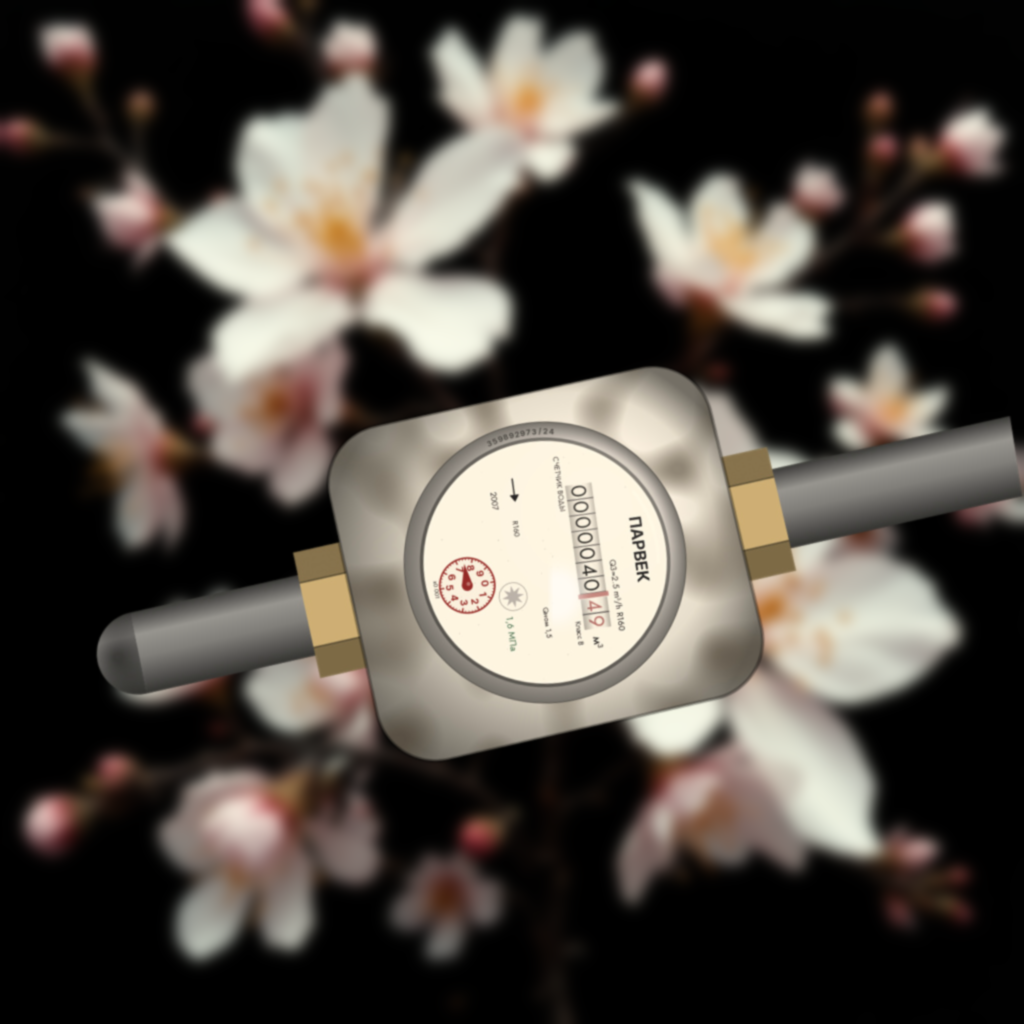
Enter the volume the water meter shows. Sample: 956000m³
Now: 40.497m³
